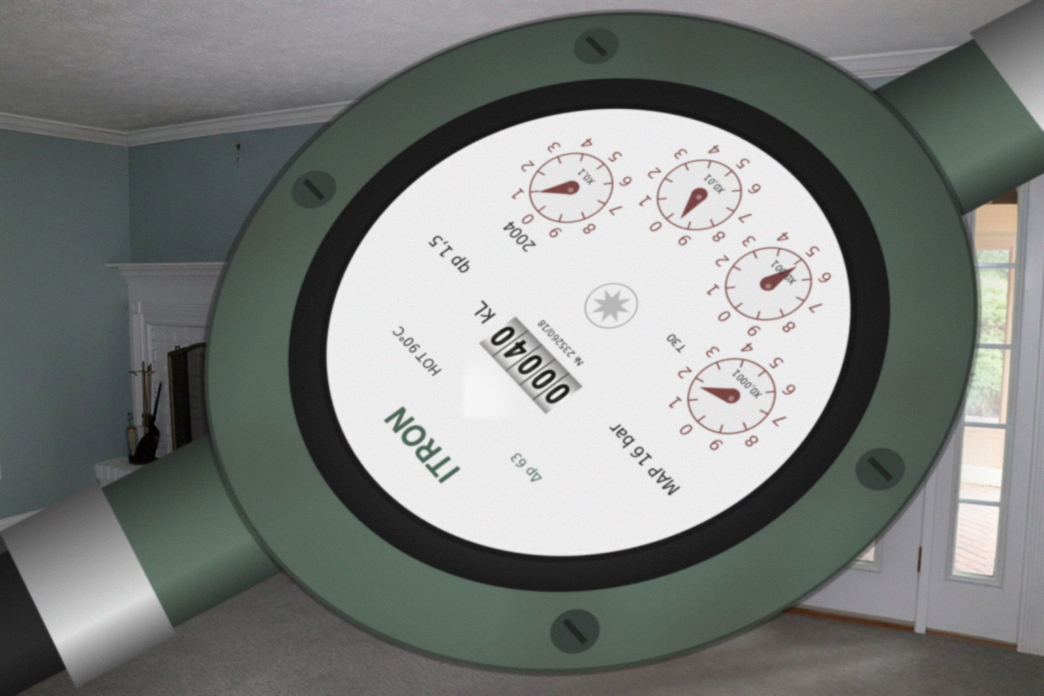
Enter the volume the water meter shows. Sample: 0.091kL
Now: 40.0951kL
